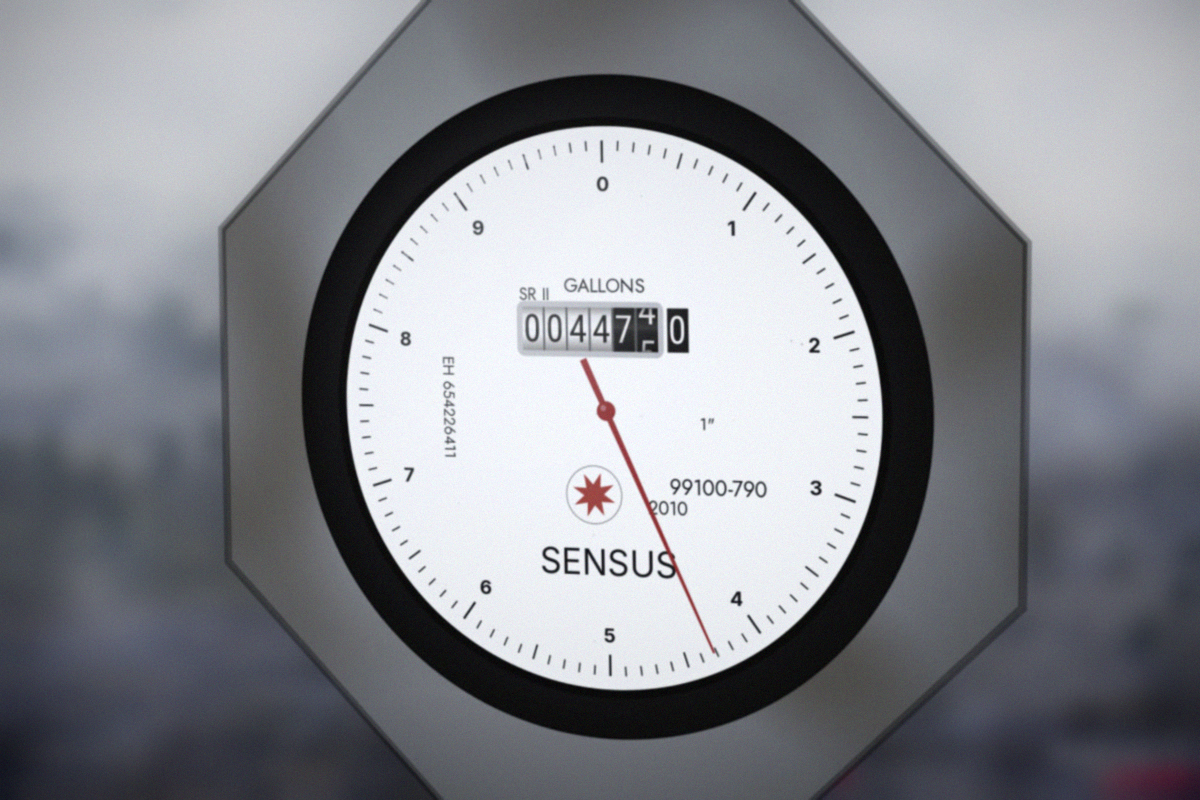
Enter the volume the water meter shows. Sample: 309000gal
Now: 44744.3gal
